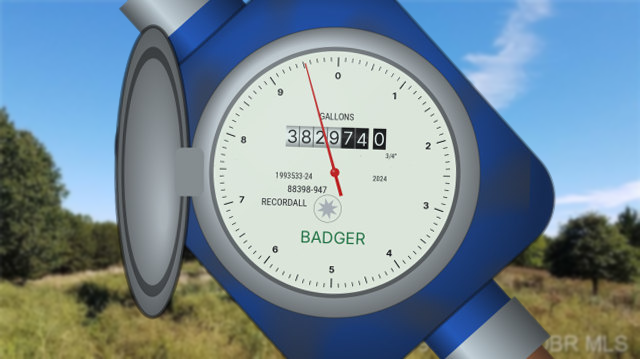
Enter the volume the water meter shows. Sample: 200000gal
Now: 3829739.5gal
